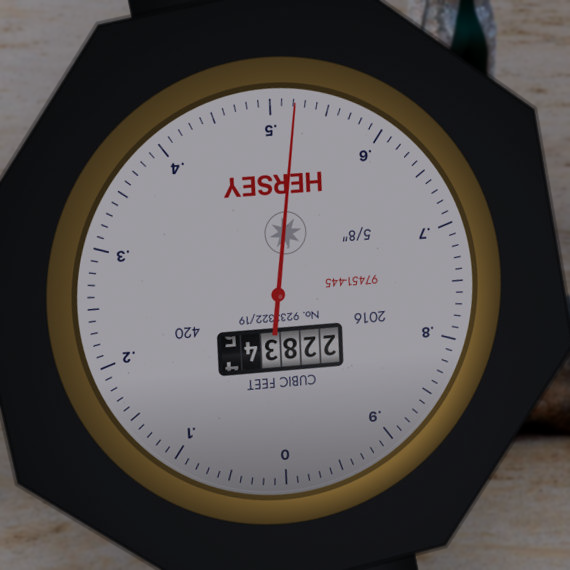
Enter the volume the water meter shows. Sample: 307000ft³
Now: 228344.52ft³
